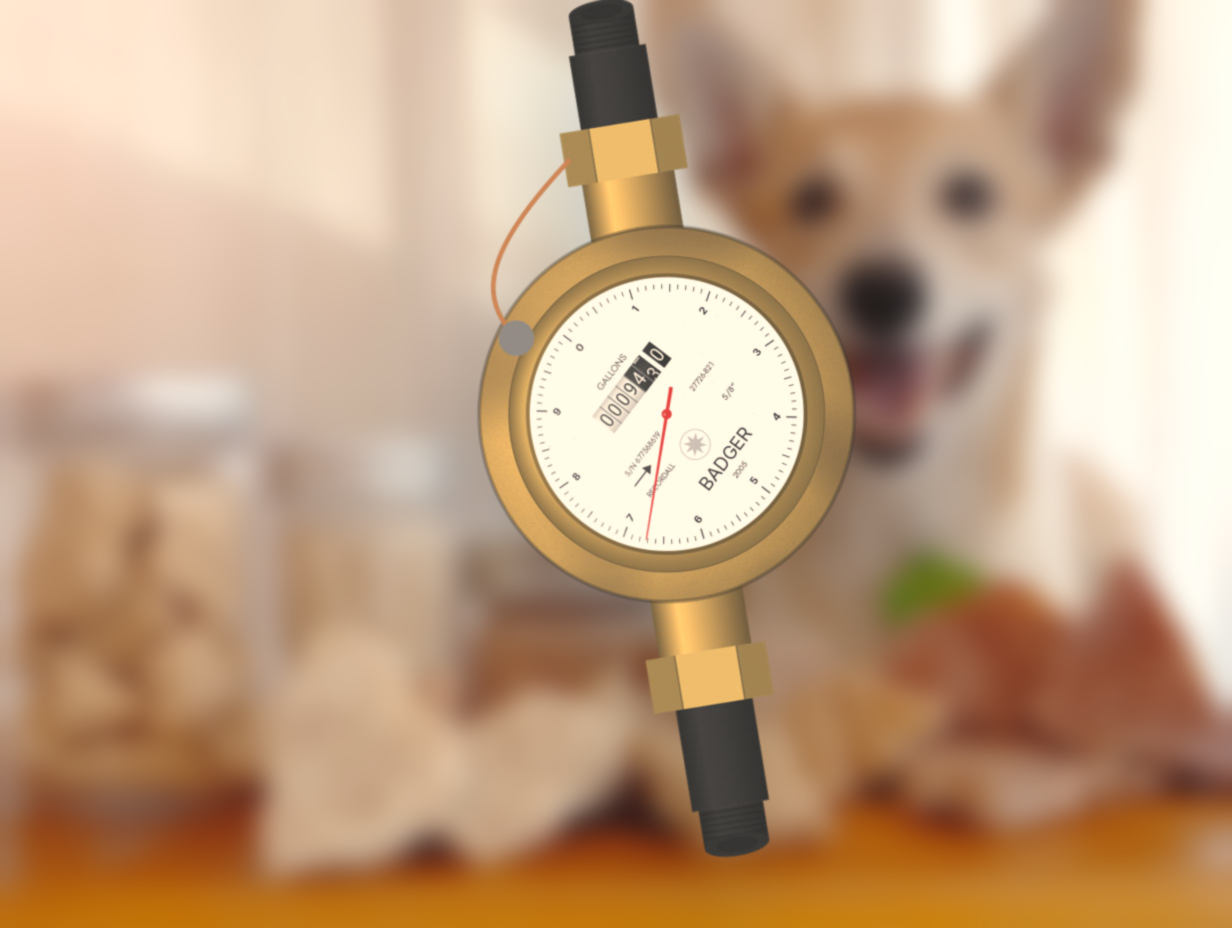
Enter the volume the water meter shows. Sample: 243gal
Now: 9426.7gal
